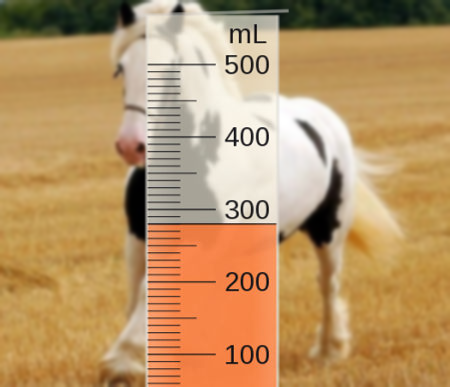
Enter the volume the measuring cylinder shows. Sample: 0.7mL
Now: 280mL
